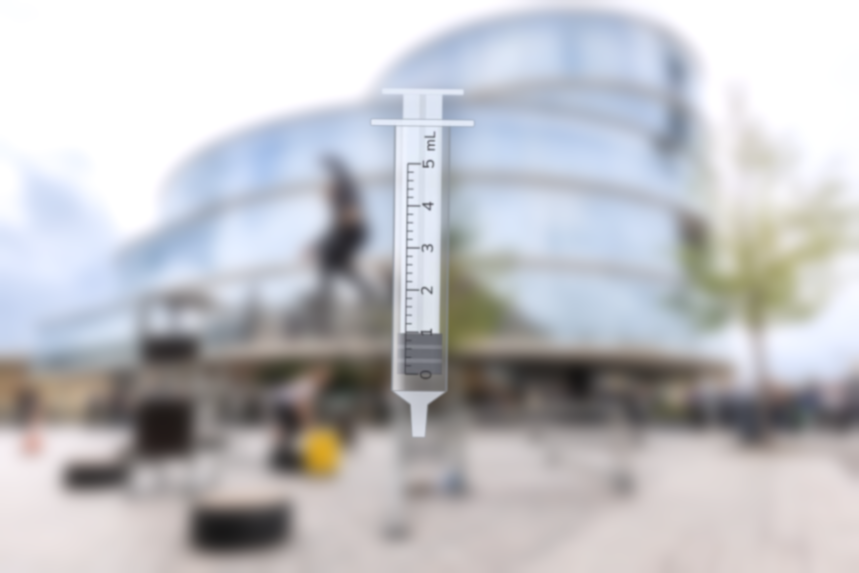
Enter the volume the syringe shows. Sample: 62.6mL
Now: 0mL
